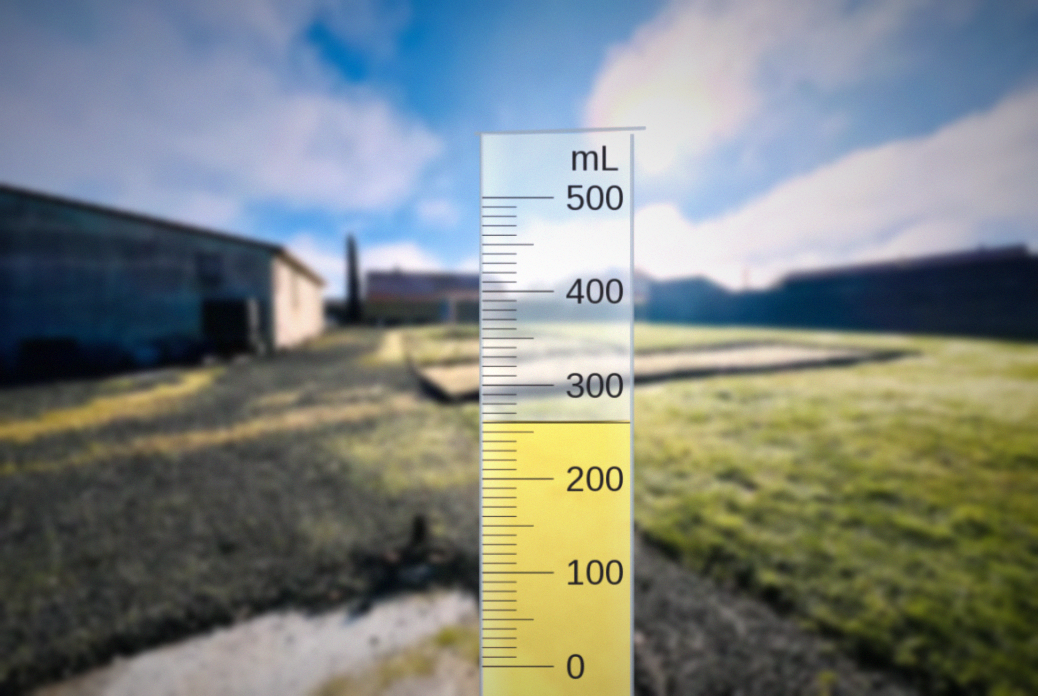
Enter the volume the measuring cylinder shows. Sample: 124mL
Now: 260mL
